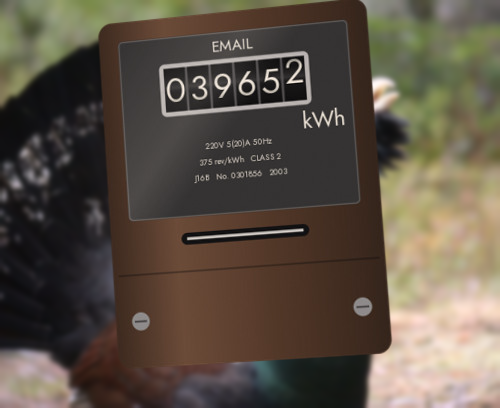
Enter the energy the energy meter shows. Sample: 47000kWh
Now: 39652kWh
